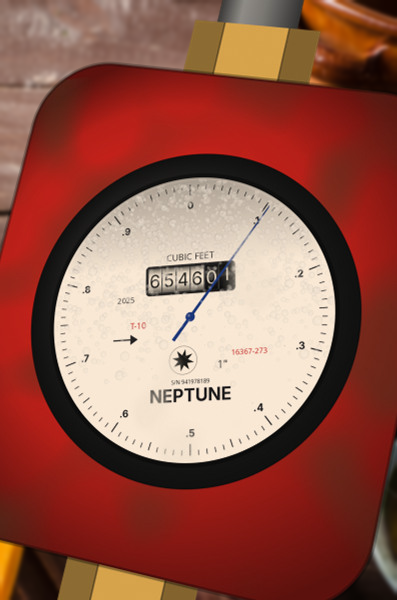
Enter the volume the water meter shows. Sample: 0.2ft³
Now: 654601.10ft³
